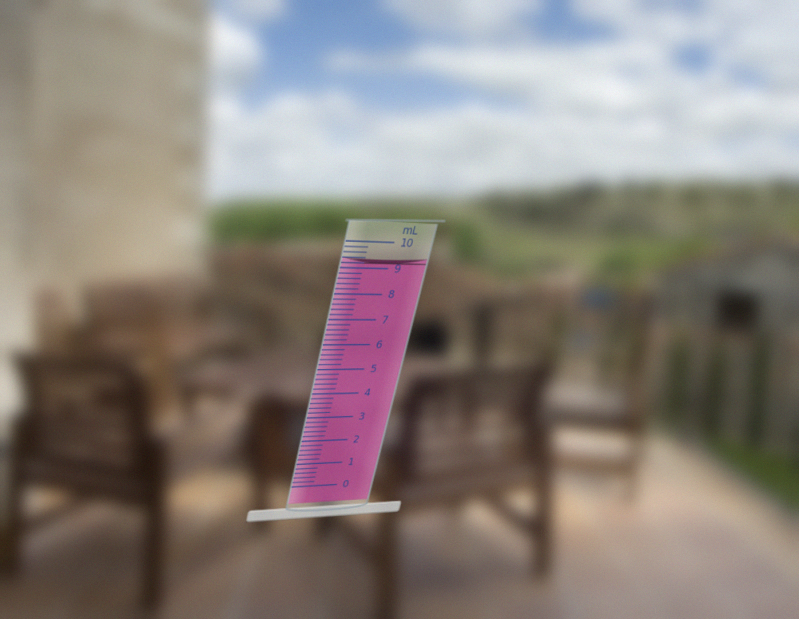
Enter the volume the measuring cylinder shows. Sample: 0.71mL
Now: 9.2mL
